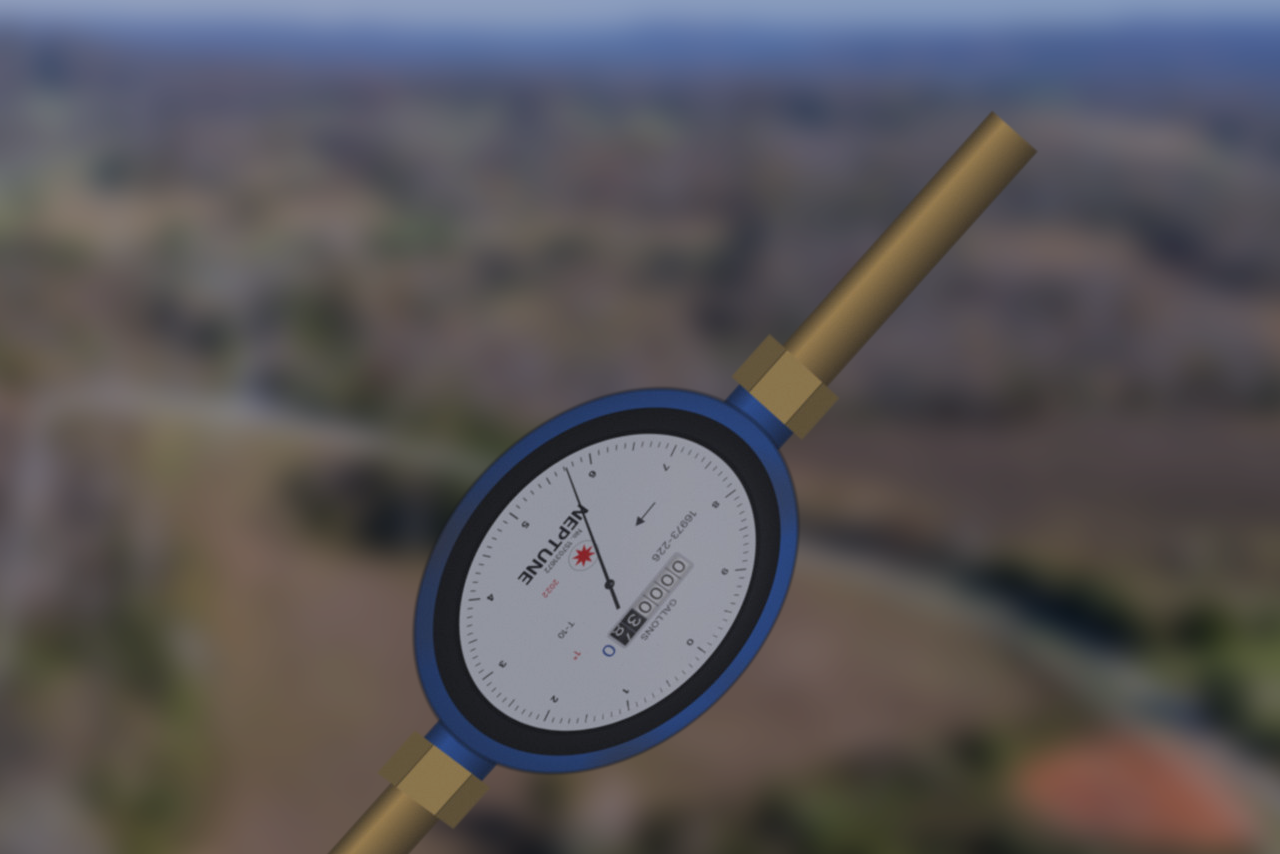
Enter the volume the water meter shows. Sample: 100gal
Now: 375.7gal
